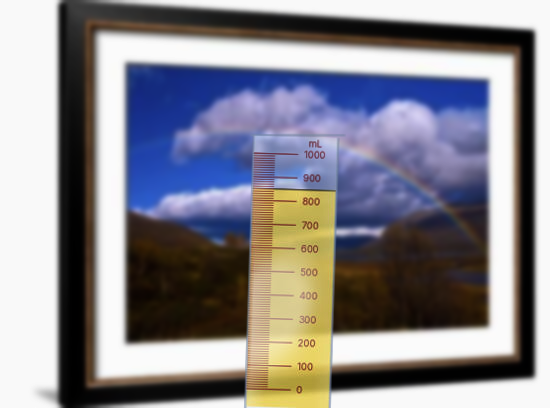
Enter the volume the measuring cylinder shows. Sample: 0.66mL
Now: 850mL
